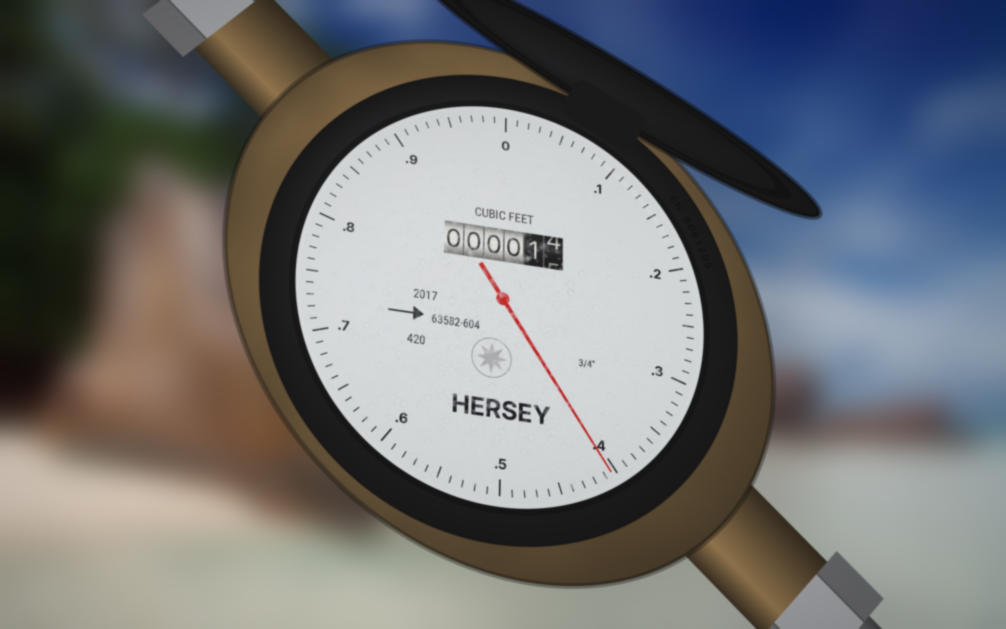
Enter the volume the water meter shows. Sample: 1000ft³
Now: 14.40ft³
